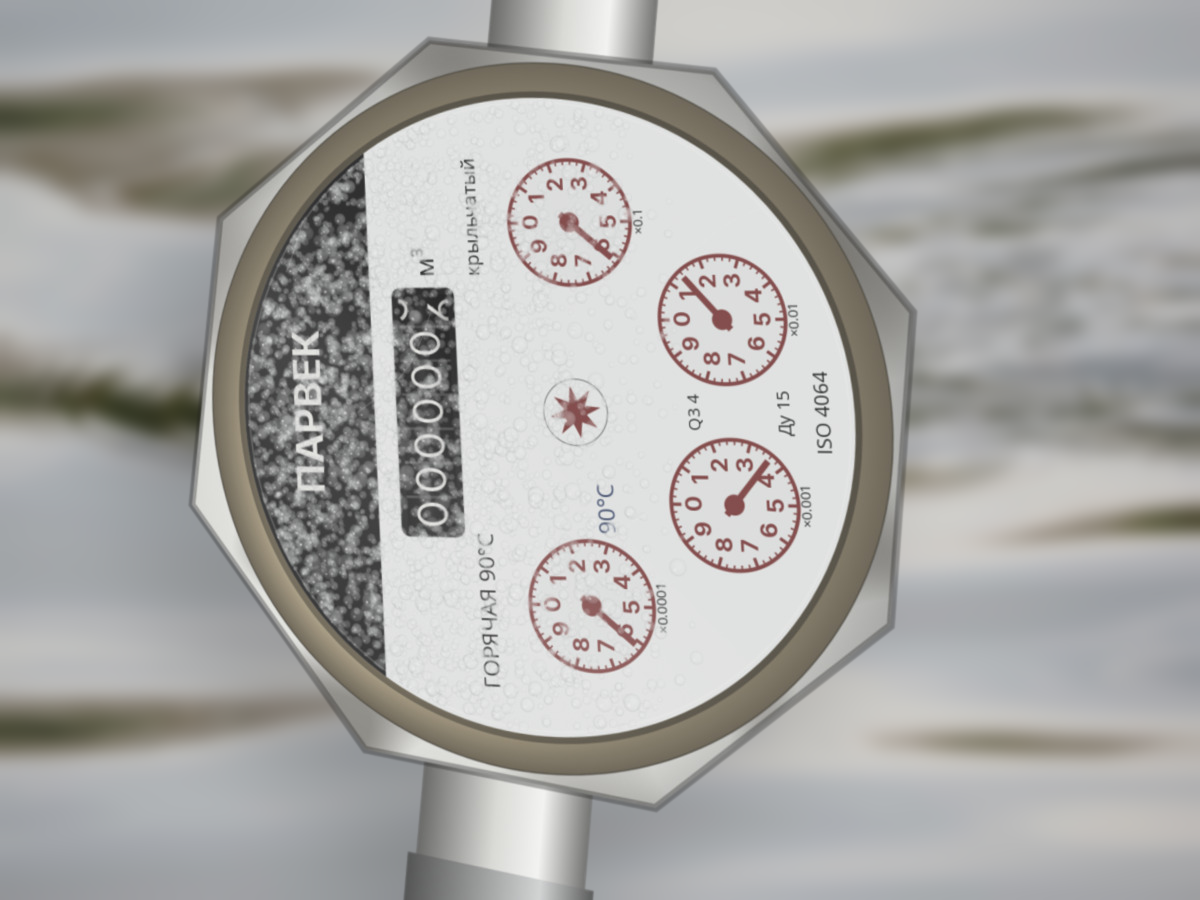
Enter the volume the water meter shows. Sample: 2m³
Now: 5.6136m³
